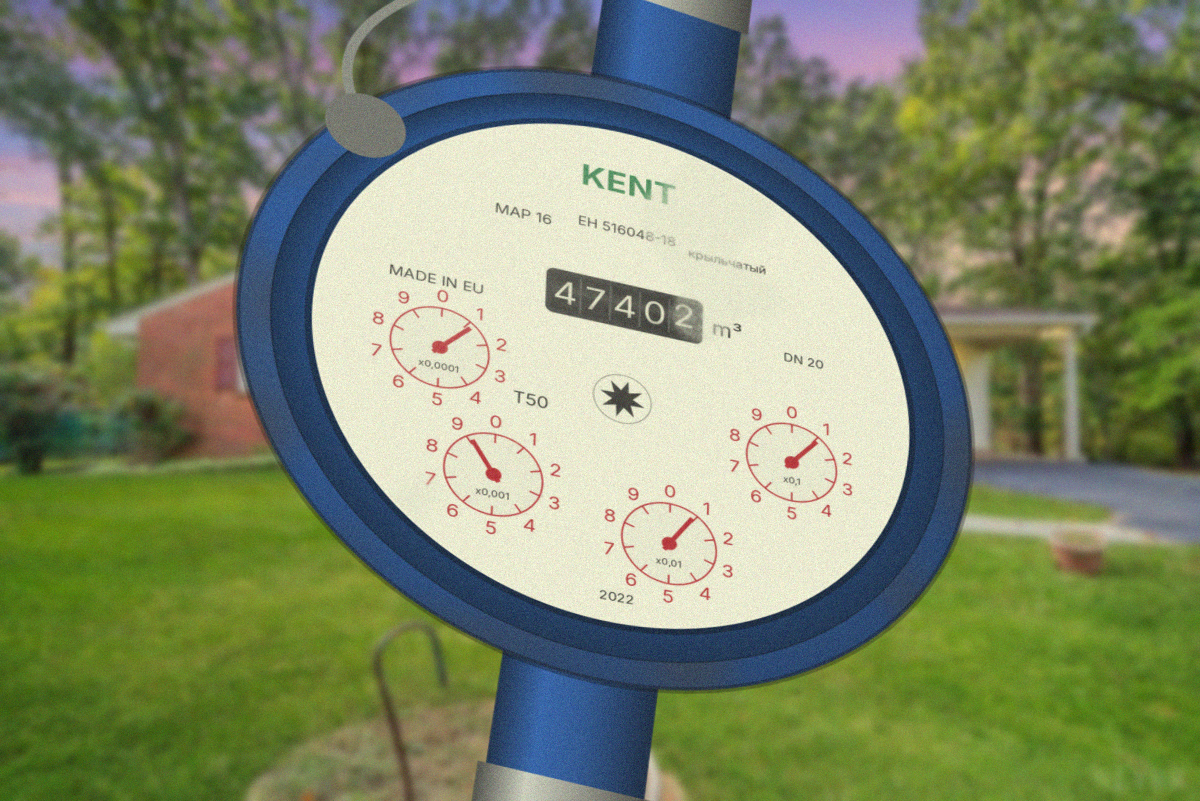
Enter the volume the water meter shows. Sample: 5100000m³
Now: 47402.1091m³
